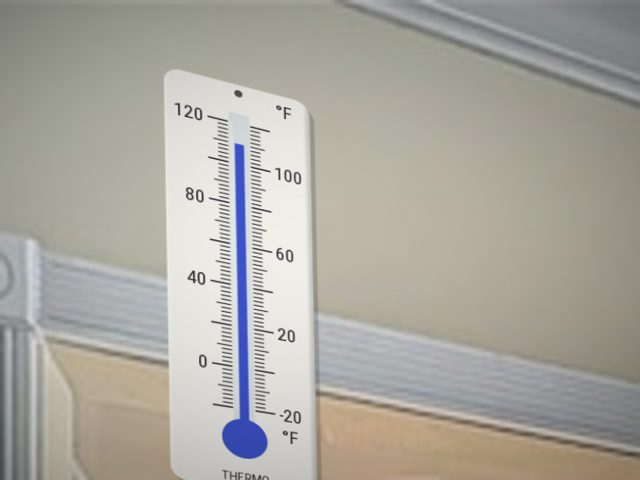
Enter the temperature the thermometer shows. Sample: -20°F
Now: 110°F
